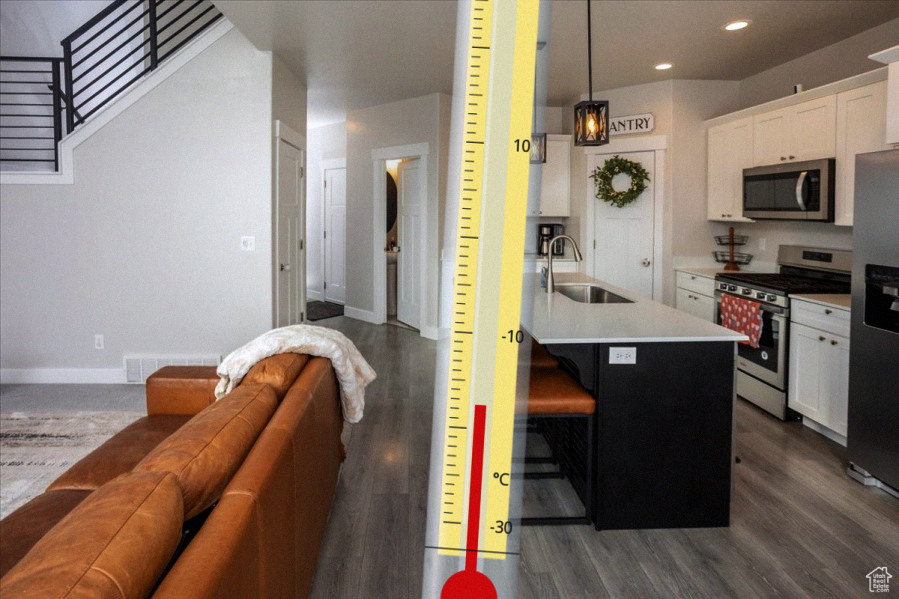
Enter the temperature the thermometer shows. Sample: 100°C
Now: -17.5°C
